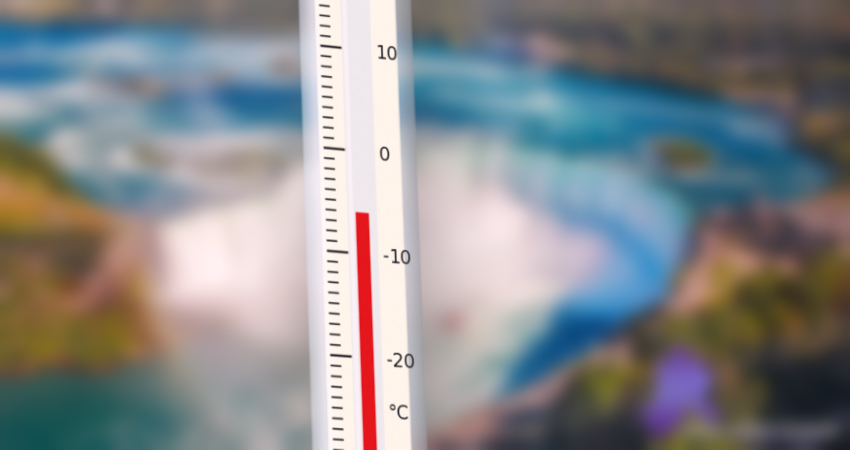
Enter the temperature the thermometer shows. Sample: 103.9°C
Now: -6°C
